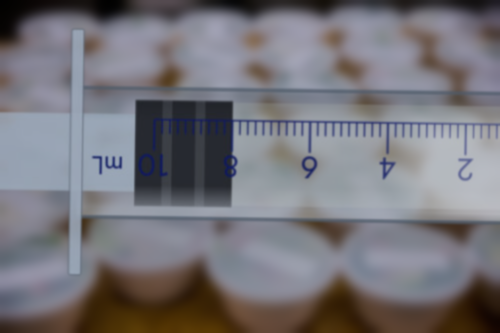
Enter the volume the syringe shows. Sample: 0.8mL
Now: 8mL
